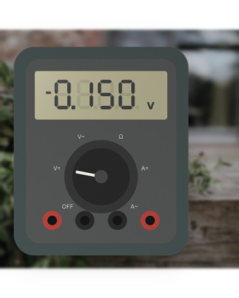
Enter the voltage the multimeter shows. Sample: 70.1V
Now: -0.150V
